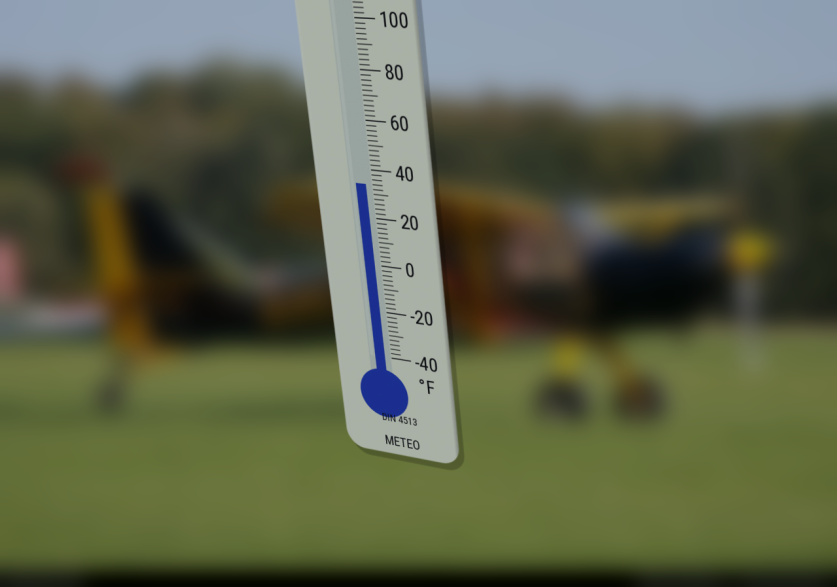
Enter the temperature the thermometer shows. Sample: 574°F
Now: 34°F
